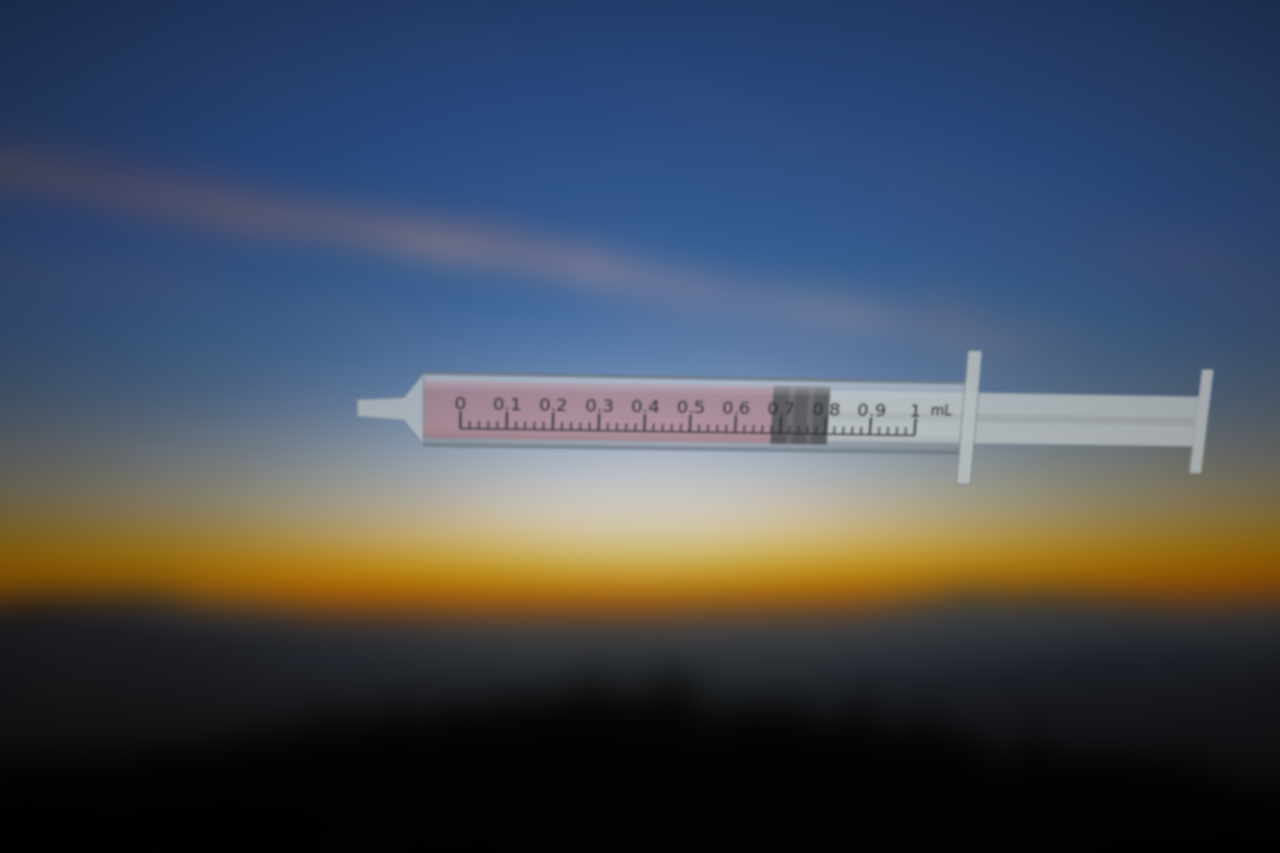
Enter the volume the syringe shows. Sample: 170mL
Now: 0.68mL
